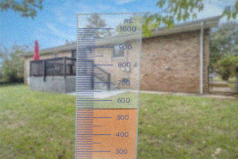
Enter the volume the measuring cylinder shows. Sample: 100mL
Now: 550mL
